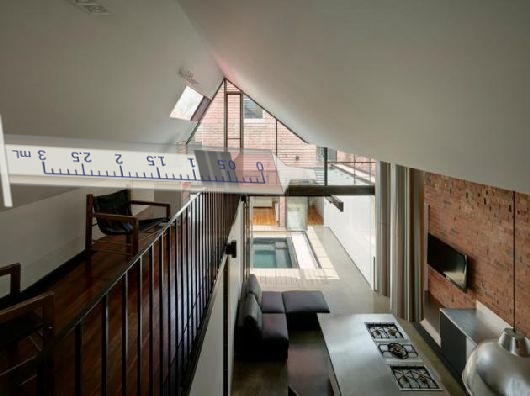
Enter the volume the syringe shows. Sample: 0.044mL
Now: 0.4mL
